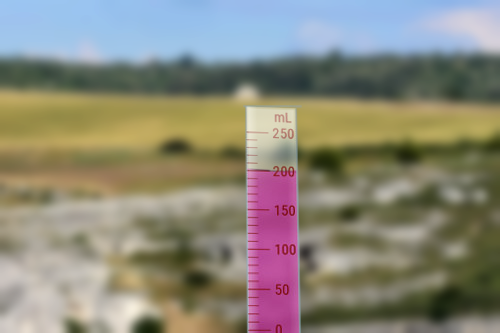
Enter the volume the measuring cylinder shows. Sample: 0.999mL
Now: 200mL
